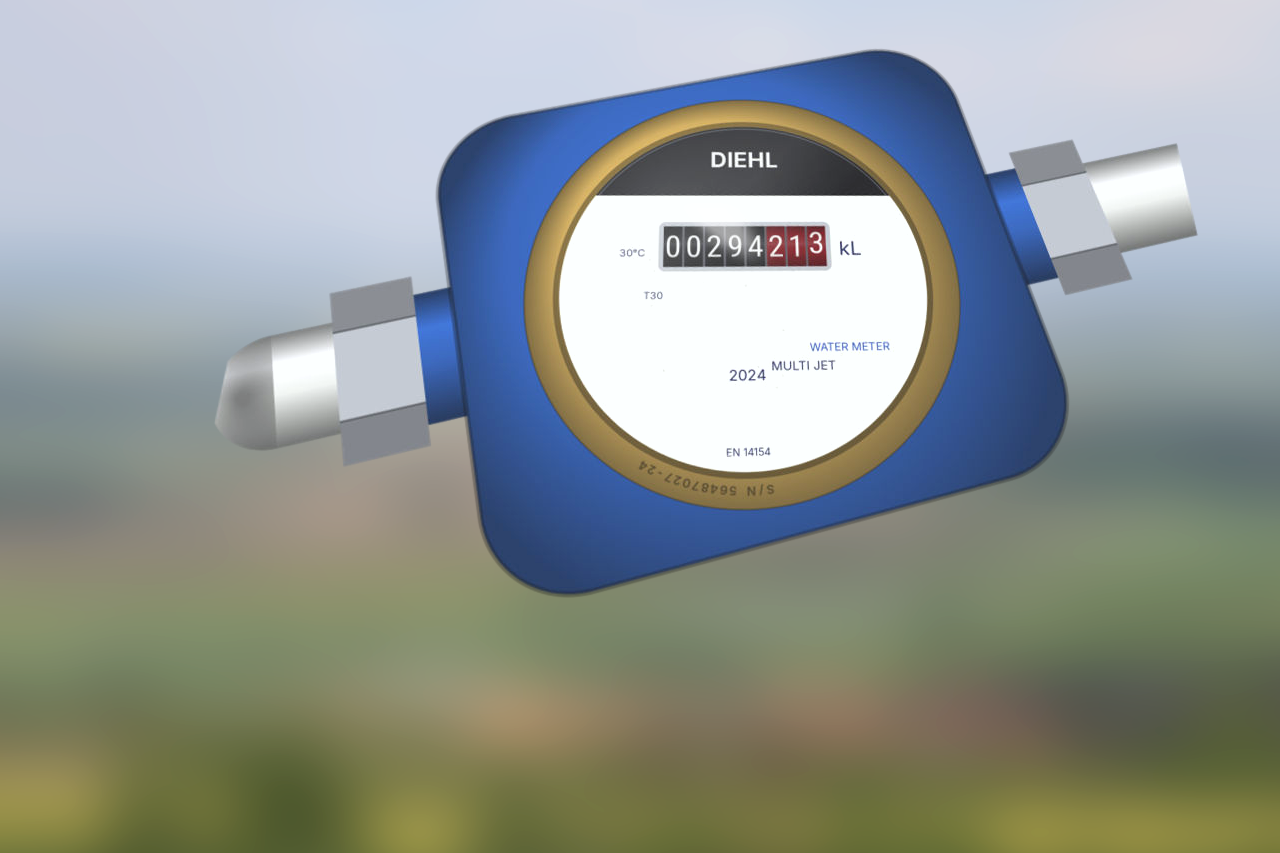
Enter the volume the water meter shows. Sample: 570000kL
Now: 294.213kL
